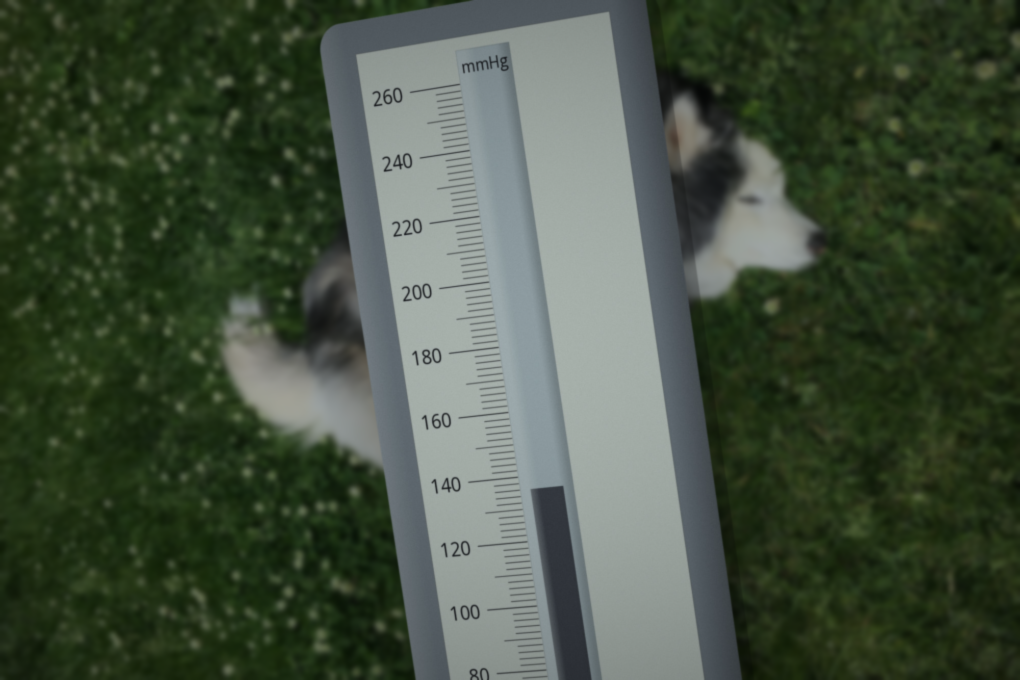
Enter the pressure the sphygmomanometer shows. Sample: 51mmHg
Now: 136mmHg
